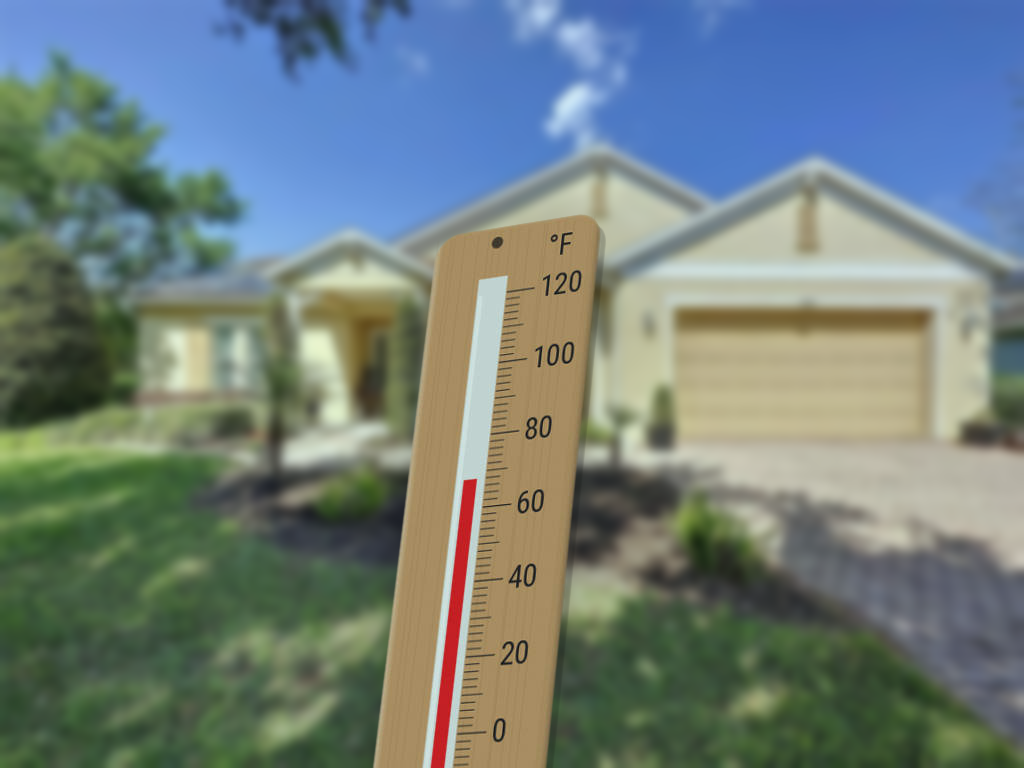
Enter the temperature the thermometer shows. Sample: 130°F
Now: 68°F
